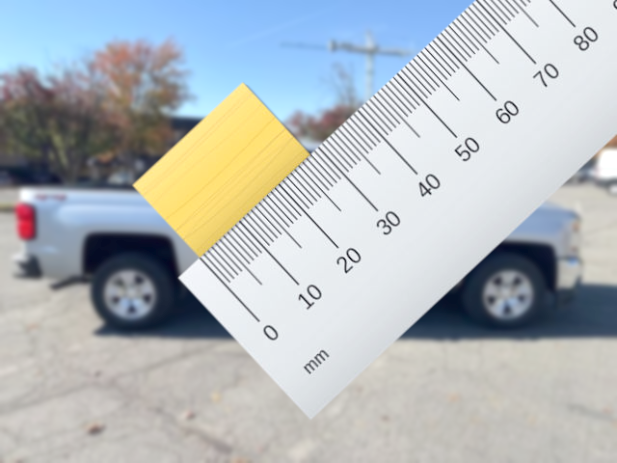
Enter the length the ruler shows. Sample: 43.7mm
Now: 28mm
